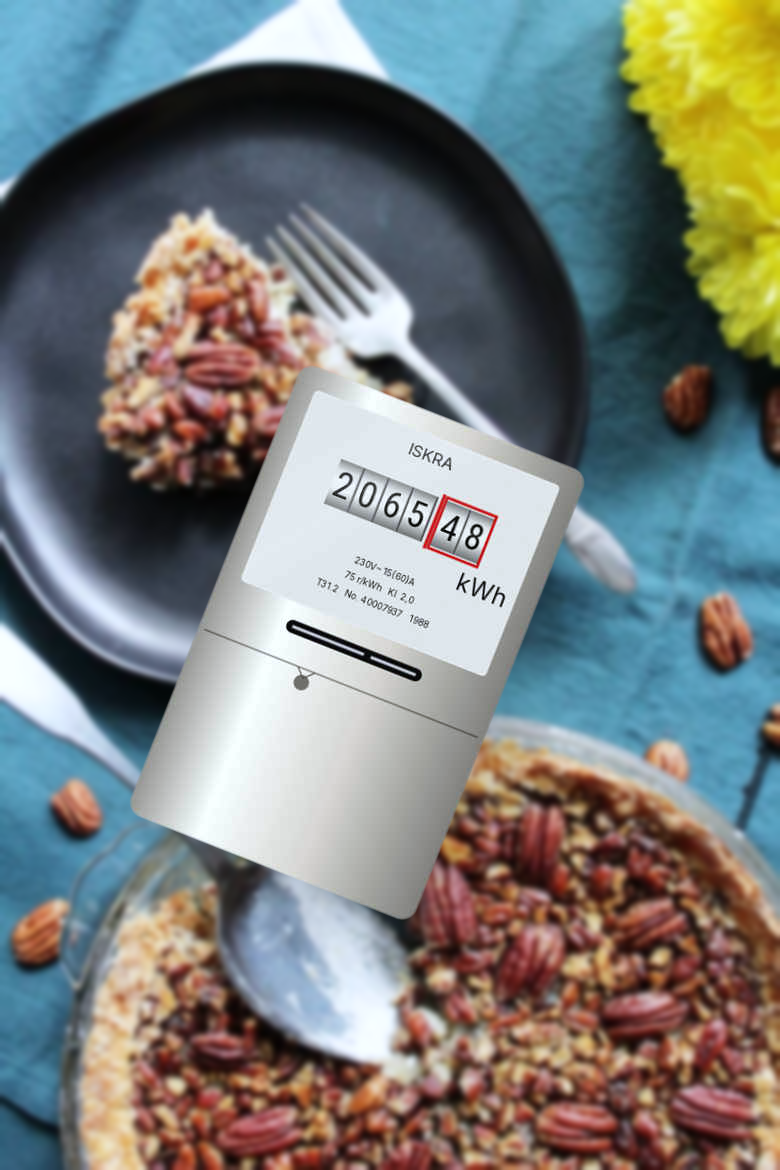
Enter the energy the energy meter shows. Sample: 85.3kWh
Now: 2065.48kWh
